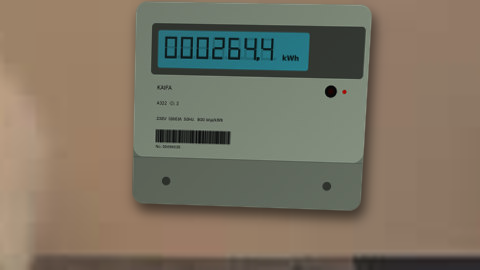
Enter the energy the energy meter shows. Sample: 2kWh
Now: 264.4kWh
